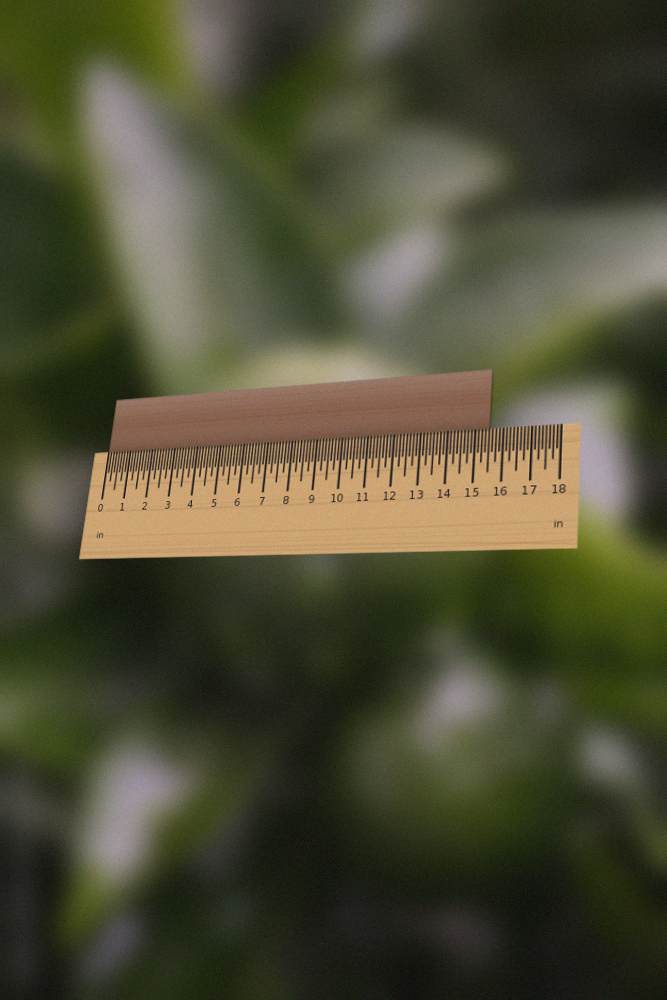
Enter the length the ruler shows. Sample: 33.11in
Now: 15.5in
